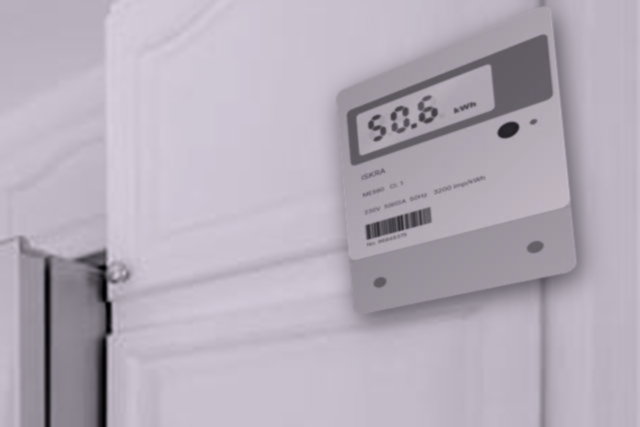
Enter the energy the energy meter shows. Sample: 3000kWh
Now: 50.6kWh
